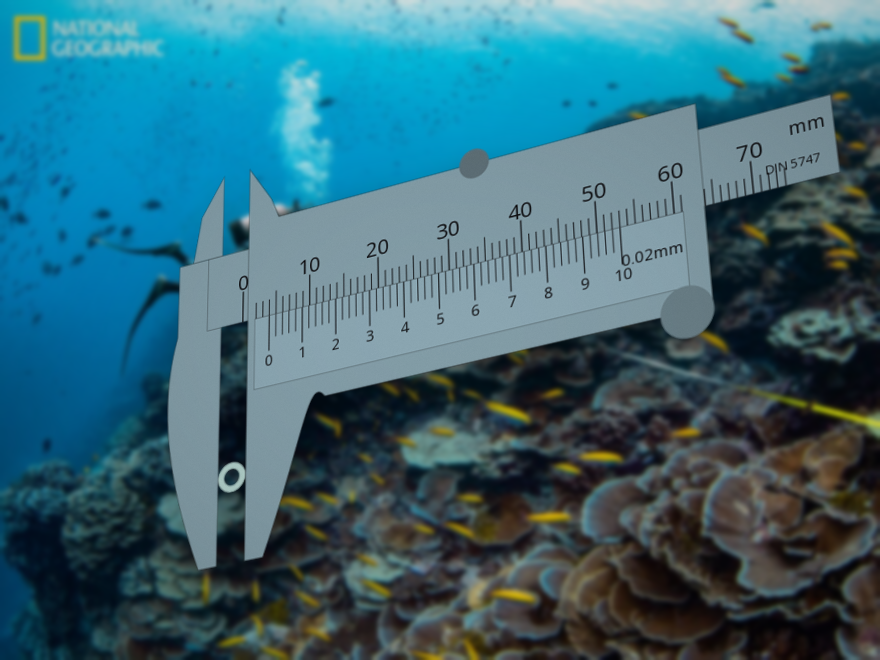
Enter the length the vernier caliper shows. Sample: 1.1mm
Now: 4.0mm
